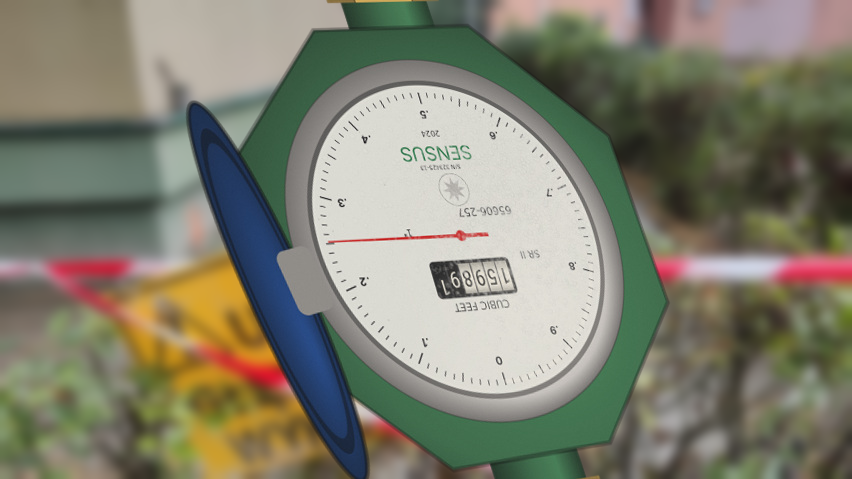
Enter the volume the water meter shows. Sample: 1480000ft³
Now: 159891.25ft³
